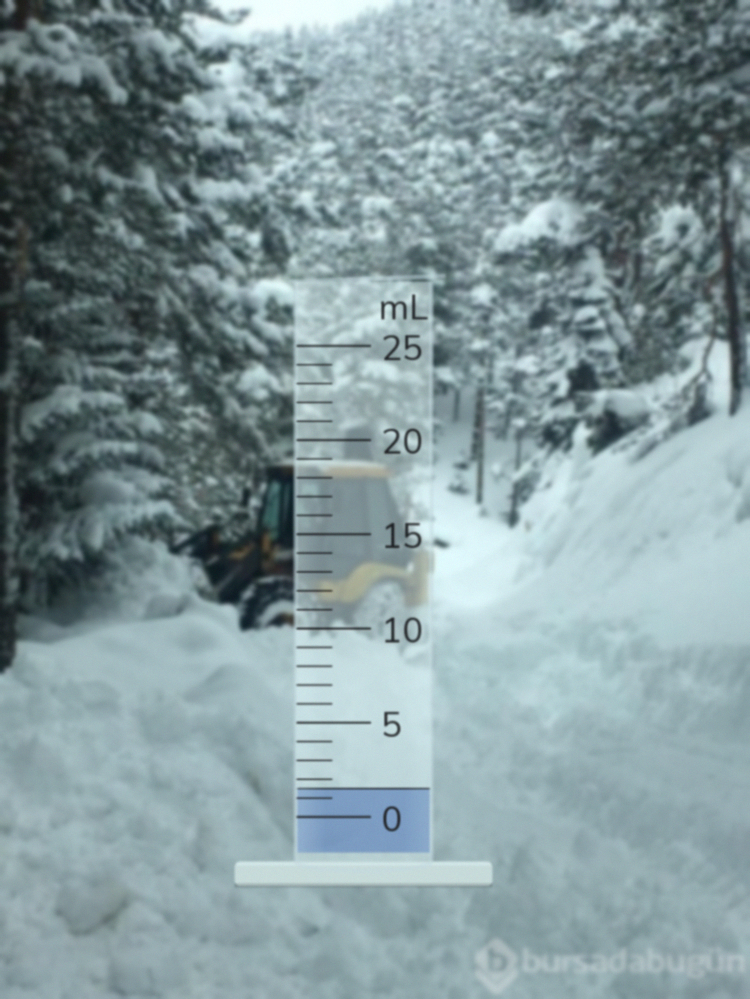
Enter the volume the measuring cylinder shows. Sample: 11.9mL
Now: 1.5mL
